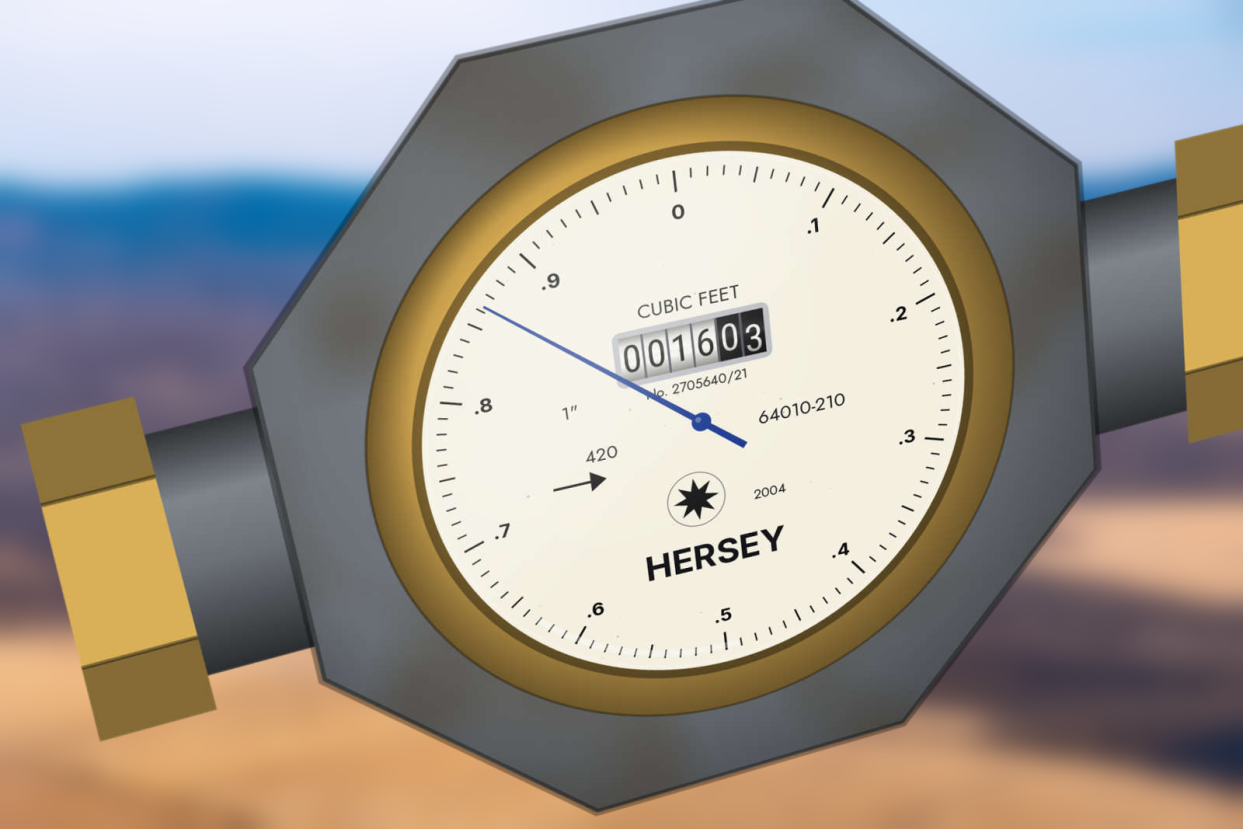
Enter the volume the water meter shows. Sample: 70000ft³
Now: 1602.86ft³
